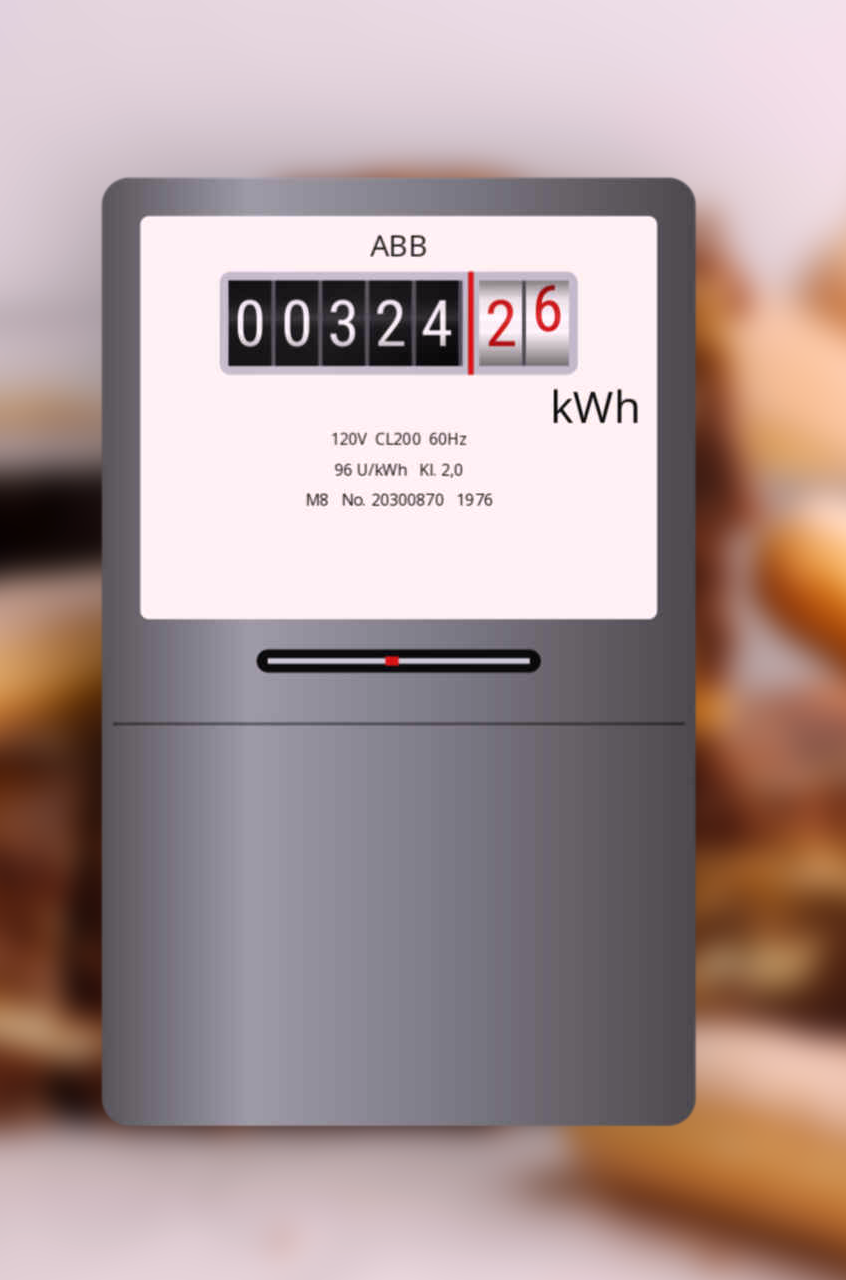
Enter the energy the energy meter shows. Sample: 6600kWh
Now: 324.26kWh
